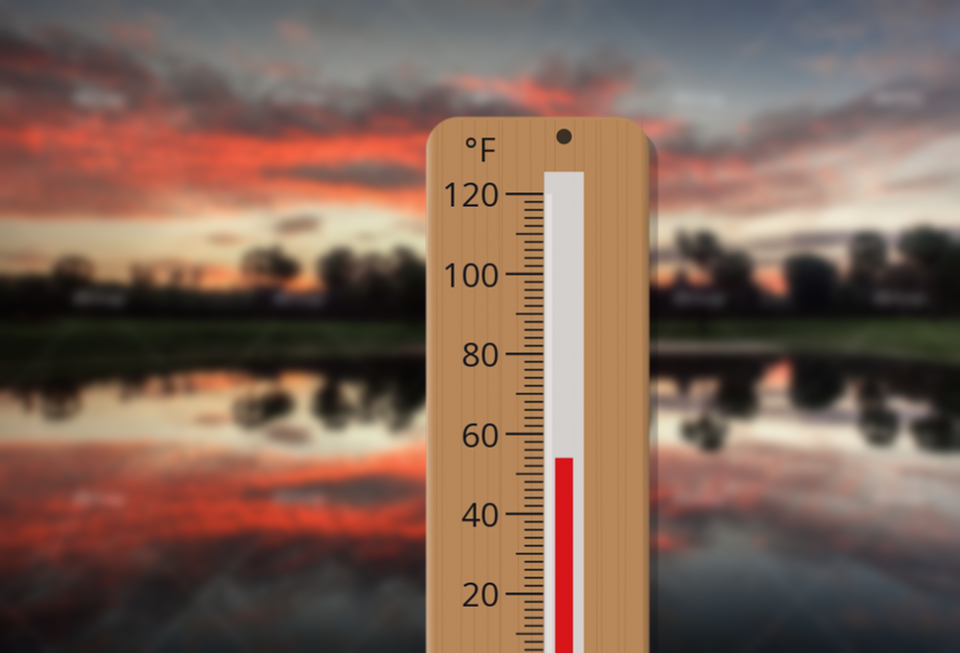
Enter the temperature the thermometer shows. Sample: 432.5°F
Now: 54°F
